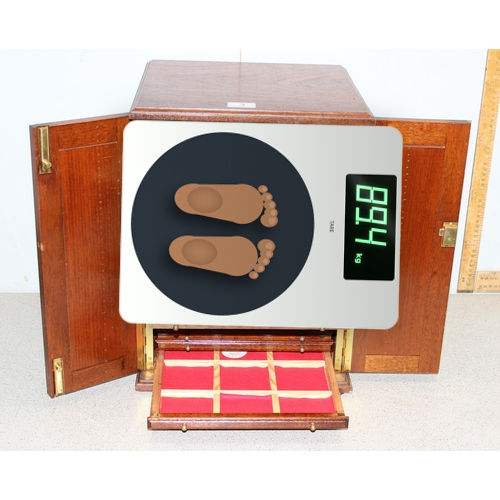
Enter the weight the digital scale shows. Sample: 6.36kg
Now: 89.4kg
